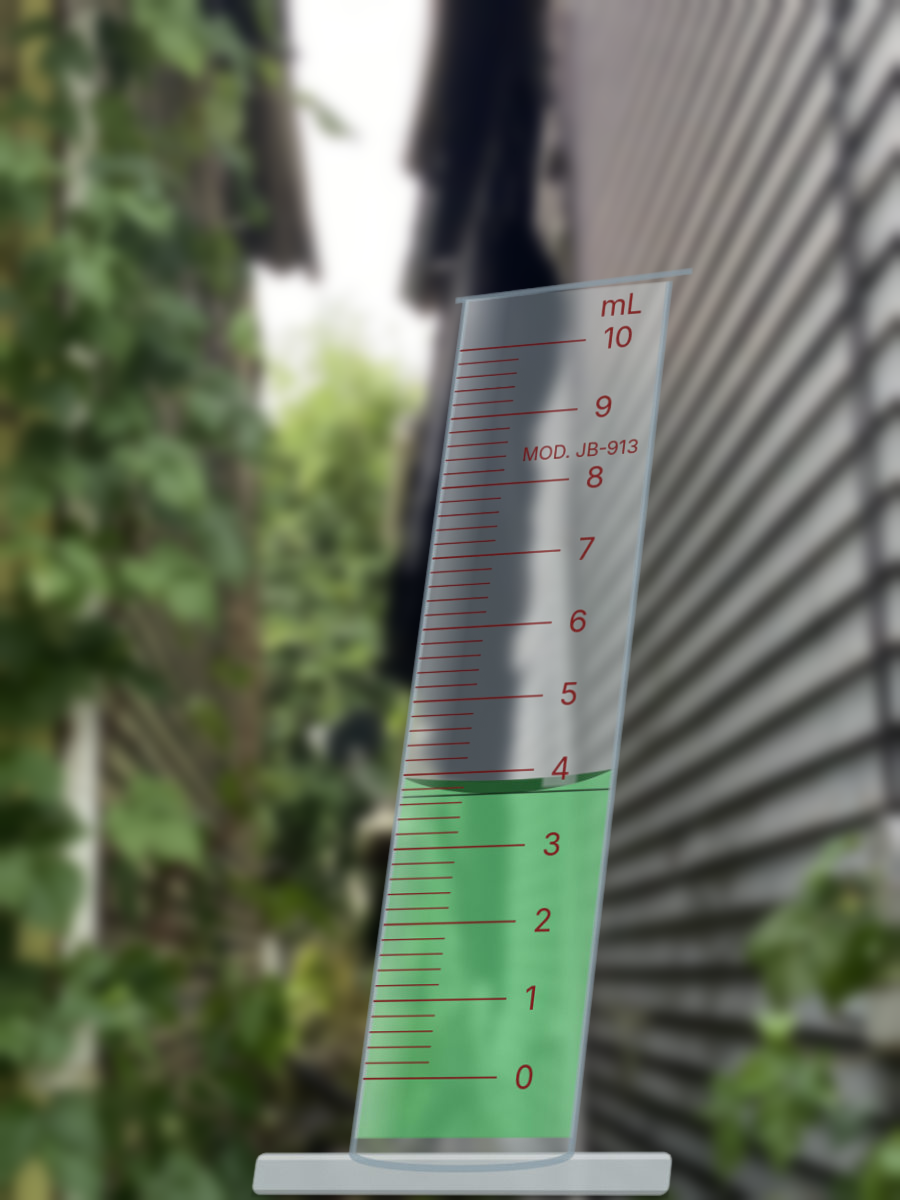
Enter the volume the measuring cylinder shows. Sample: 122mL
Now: 3.7mL
